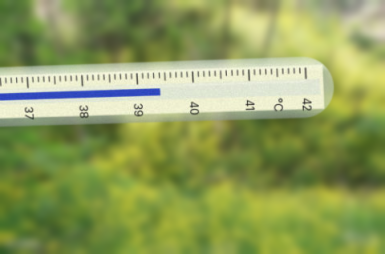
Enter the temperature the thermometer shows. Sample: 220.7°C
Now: 39.4°C
